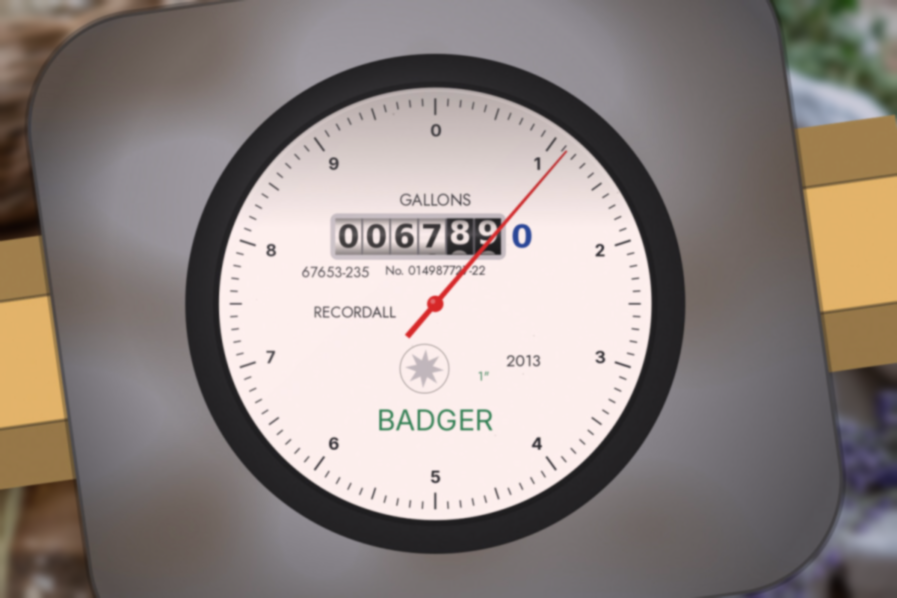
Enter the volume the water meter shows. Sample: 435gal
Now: 67891.1gal
